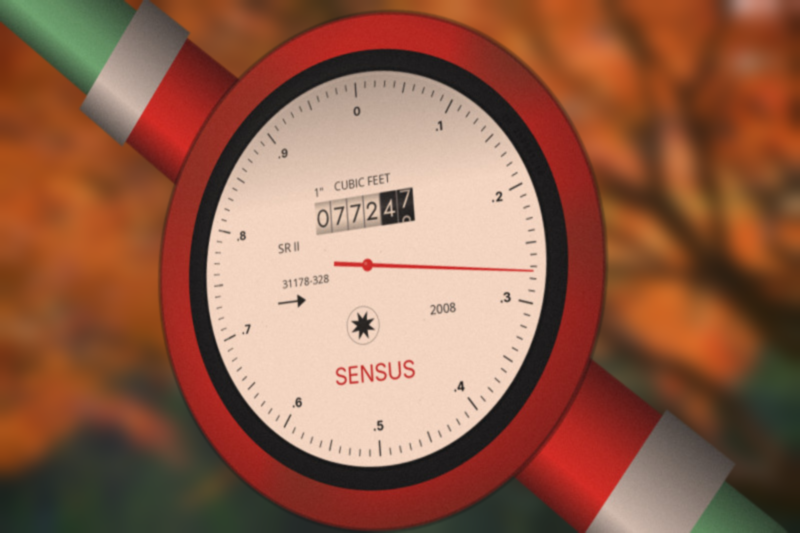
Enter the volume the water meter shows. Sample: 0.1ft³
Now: 77247.27ft³
